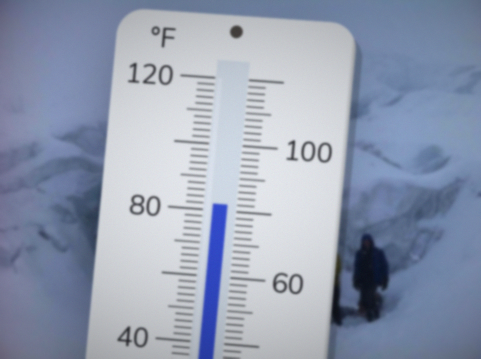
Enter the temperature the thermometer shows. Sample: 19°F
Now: 82°F
